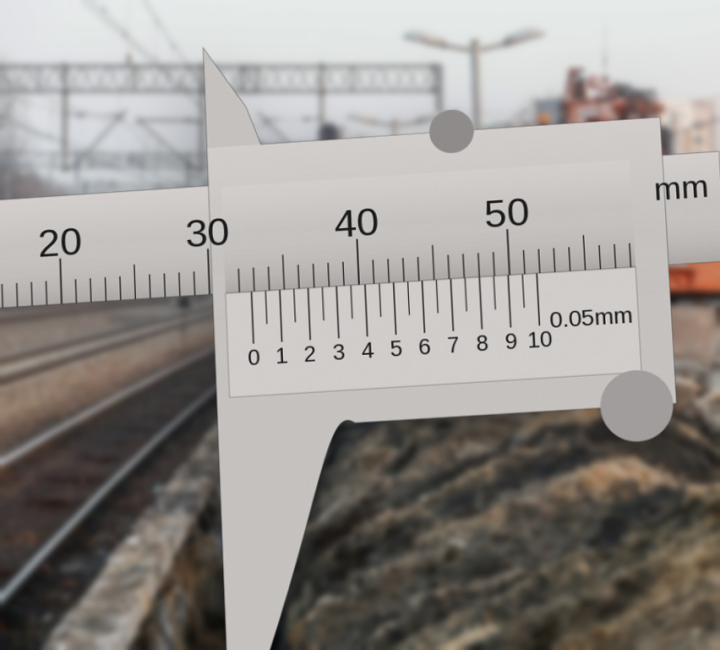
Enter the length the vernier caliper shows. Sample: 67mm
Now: 32.8mm
